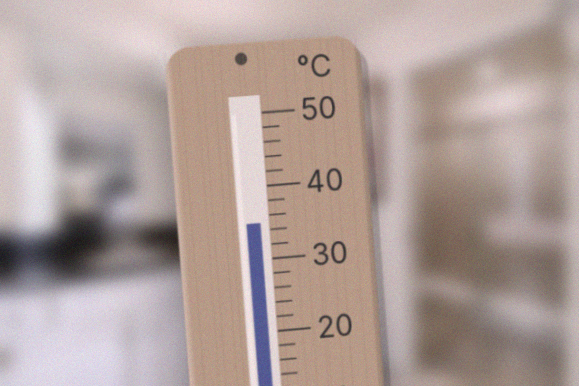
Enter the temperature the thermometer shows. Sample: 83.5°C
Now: 35°C
